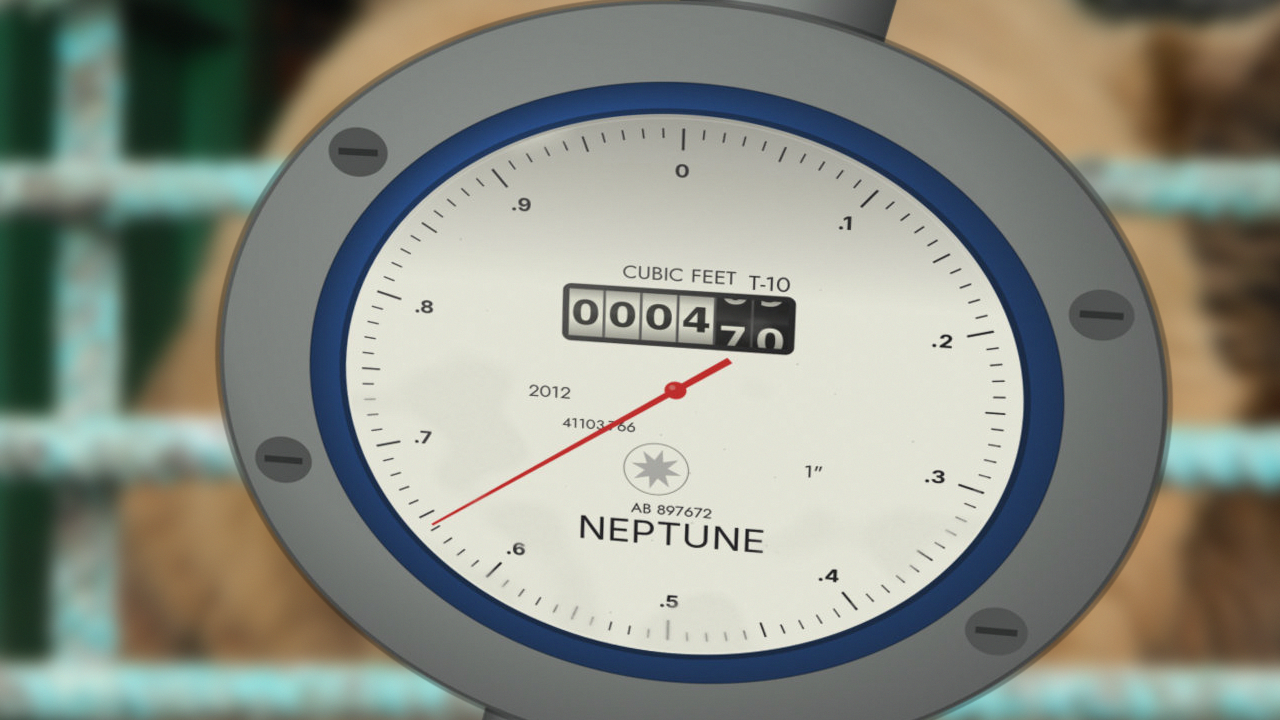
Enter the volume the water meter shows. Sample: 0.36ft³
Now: 469.64ft³
